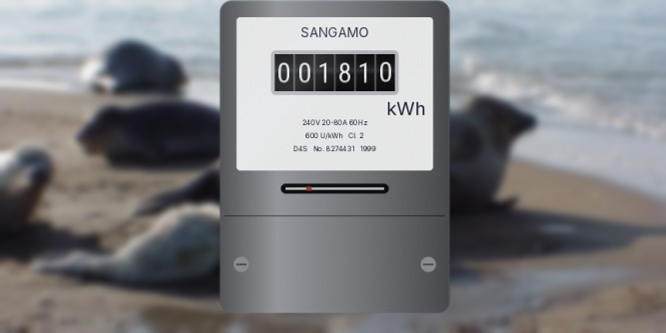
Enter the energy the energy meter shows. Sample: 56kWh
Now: 1810kWh
